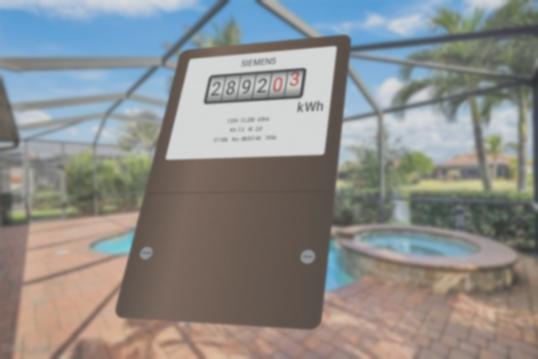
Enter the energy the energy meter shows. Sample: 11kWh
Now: 2892.03kWh
